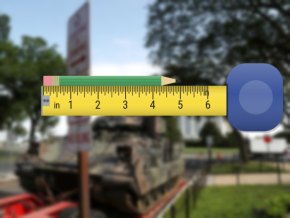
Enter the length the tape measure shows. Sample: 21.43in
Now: 5in
